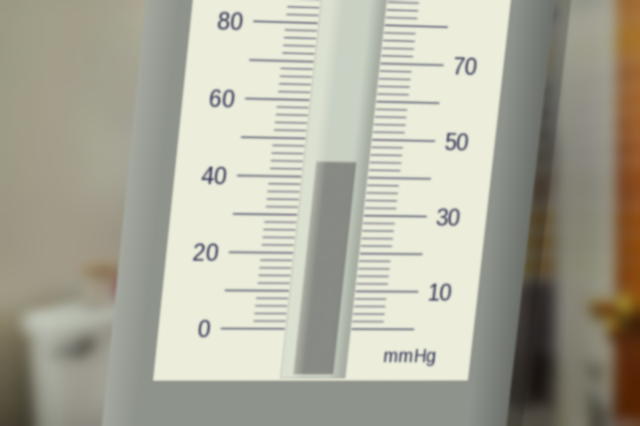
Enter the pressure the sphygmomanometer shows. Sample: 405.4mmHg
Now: 44mmHg
